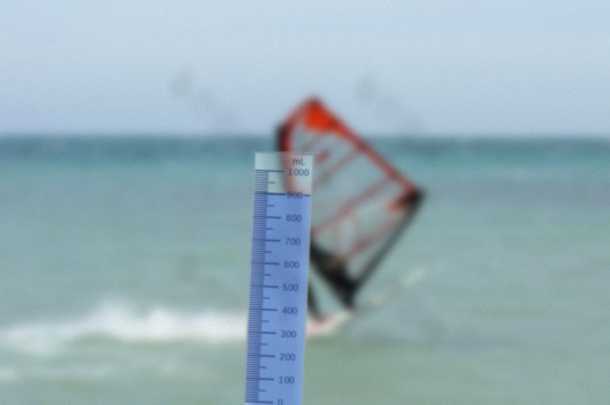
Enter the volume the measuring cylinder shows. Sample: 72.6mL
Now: 900mL
